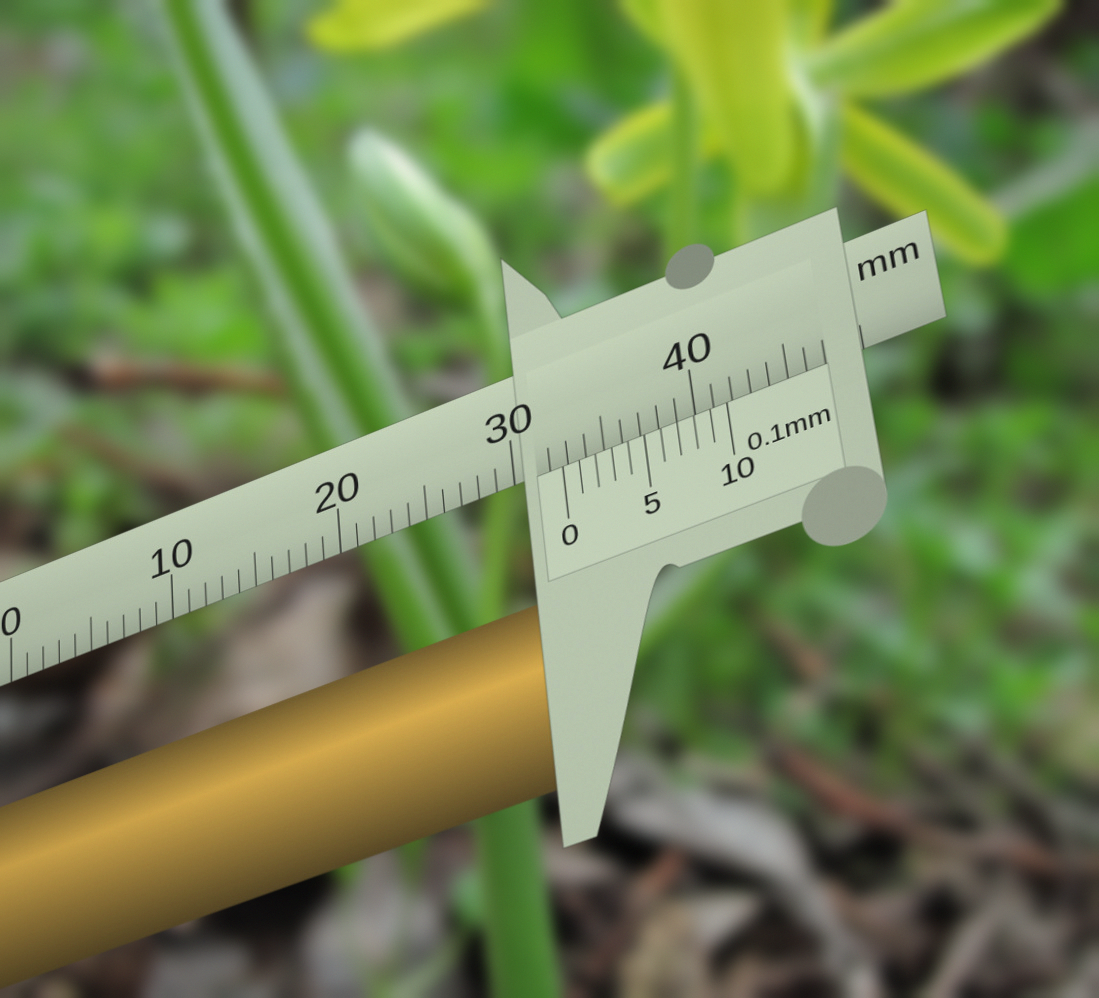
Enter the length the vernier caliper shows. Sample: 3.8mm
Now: 32.7mm
